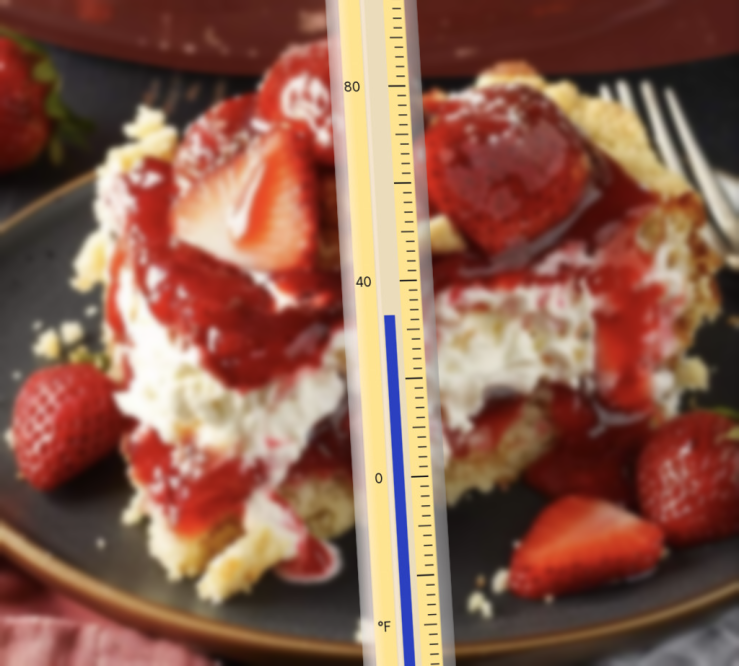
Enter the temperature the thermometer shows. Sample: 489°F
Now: 33°F
